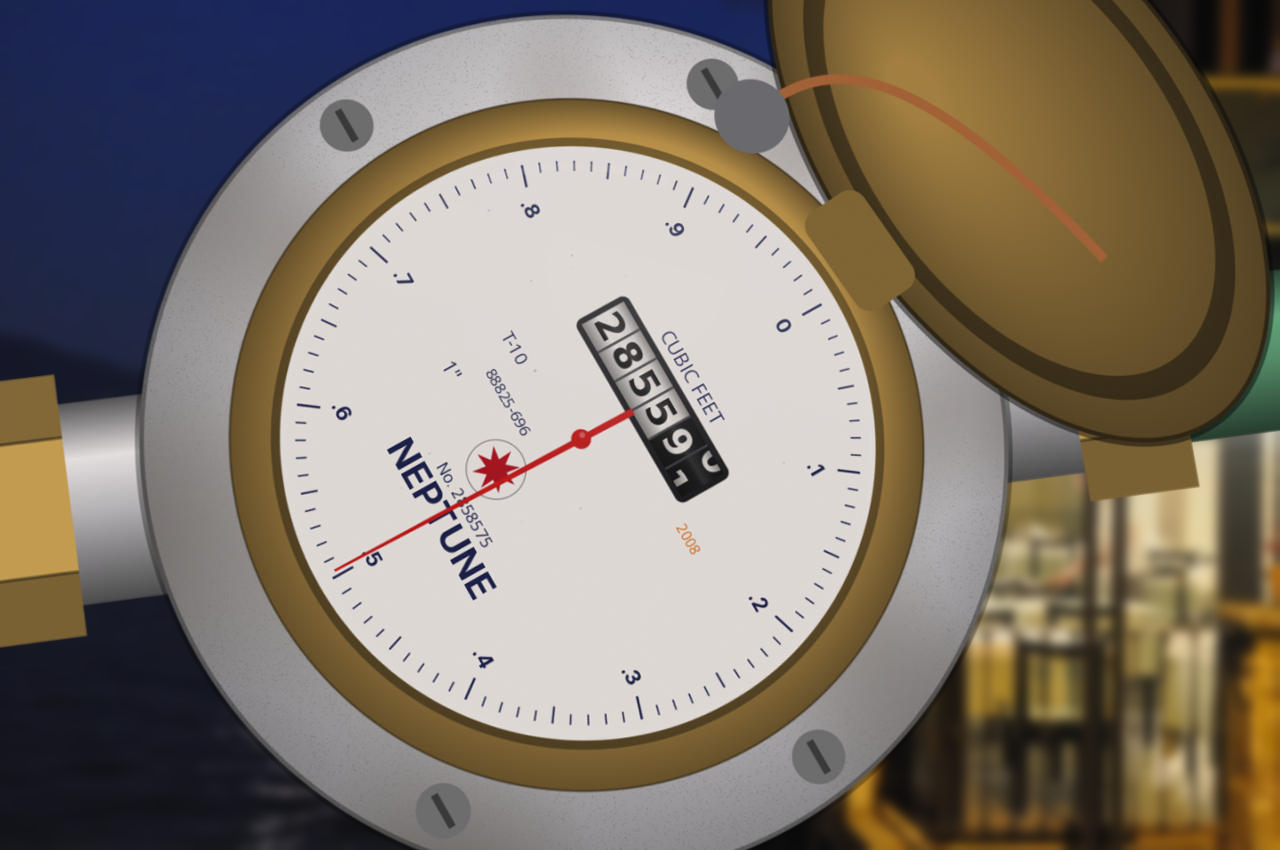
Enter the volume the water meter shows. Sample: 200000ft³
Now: 285590.50ft³
